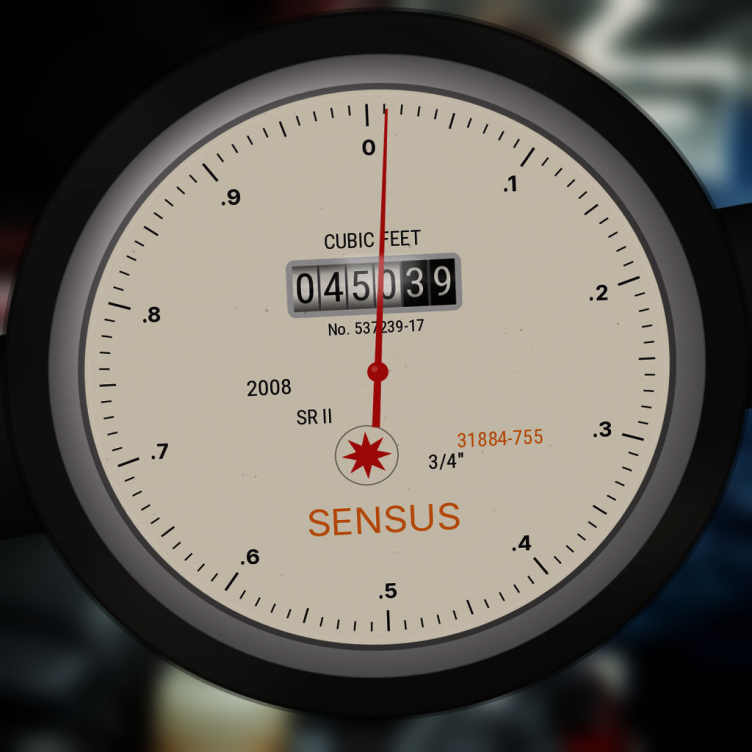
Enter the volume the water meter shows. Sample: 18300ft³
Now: 45039.01ft³
